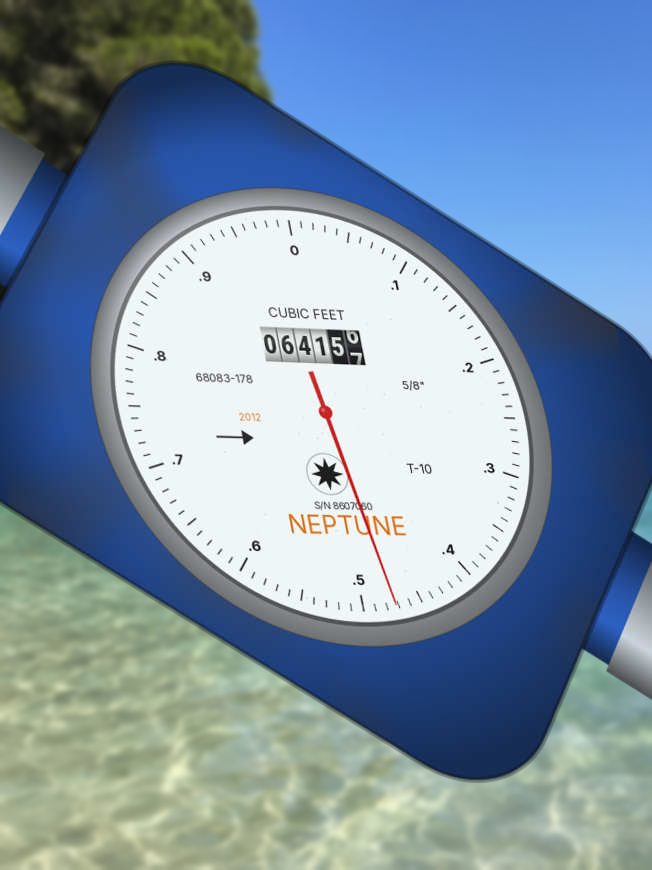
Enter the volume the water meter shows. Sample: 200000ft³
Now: 64156.47ft³
